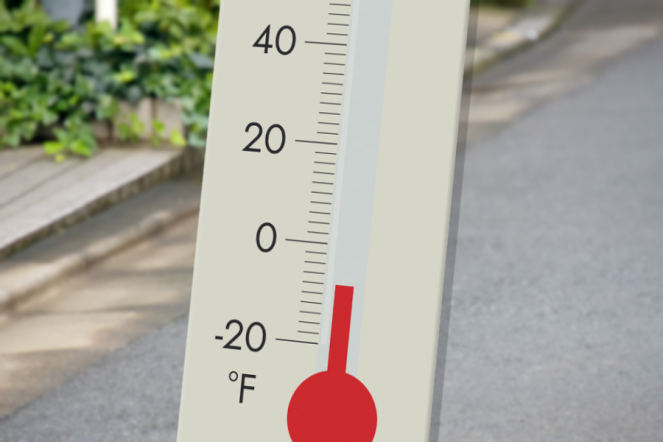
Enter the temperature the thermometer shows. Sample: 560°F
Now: -8°F
